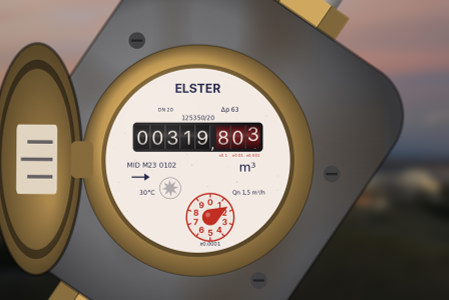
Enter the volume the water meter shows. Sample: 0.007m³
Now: 319.8031m³
